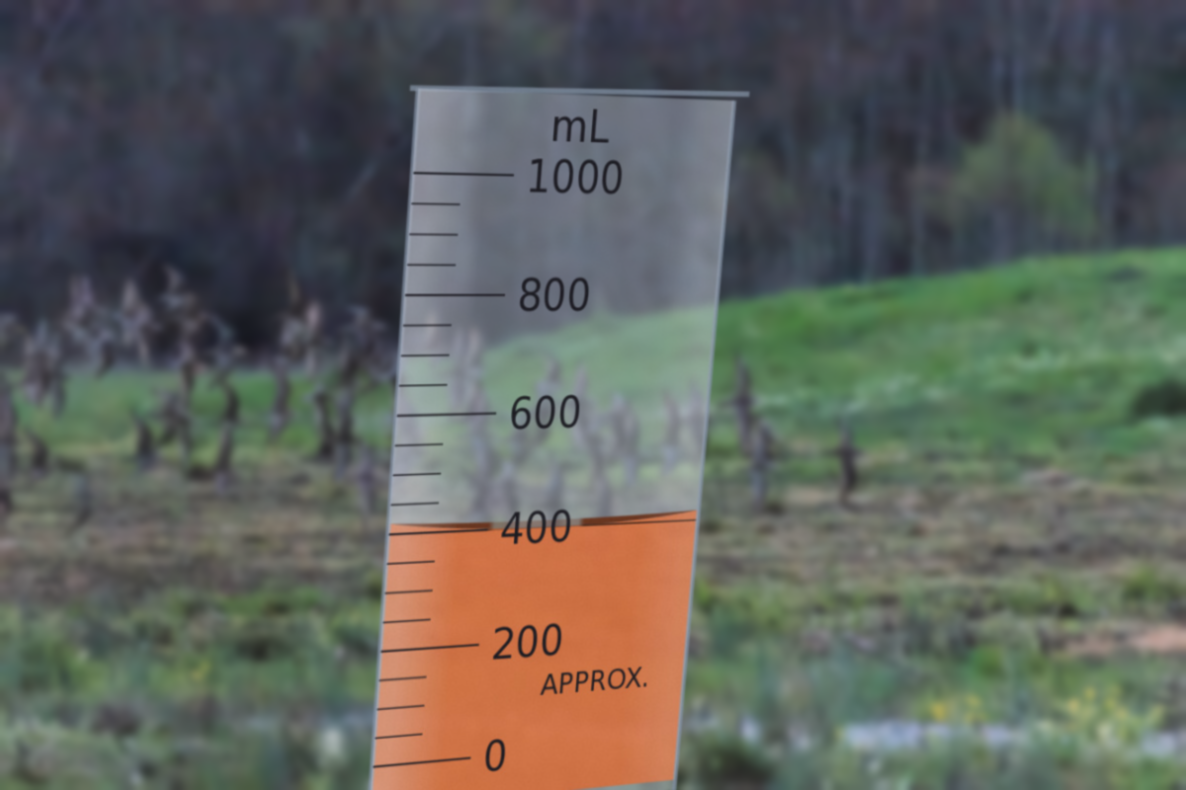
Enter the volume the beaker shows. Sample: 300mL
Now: 400mL
